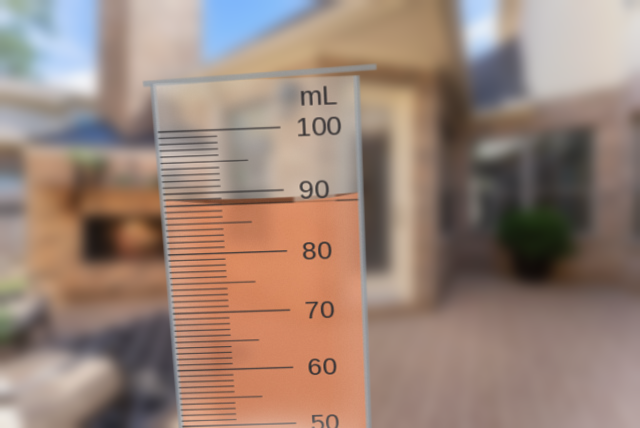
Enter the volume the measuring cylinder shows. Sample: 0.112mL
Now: 88mL
